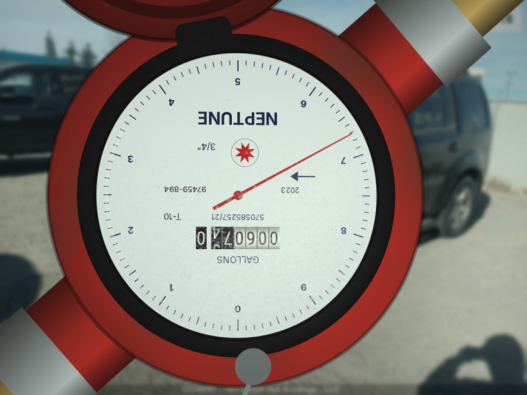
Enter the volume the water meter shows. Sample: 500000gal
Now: 60736.7gal
